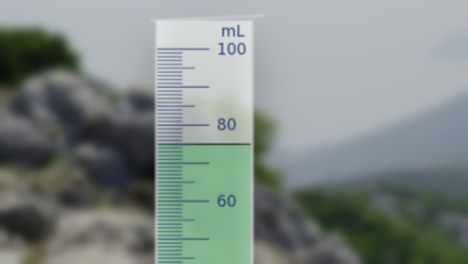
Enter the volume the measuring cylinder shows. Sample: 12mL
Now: 75mL
